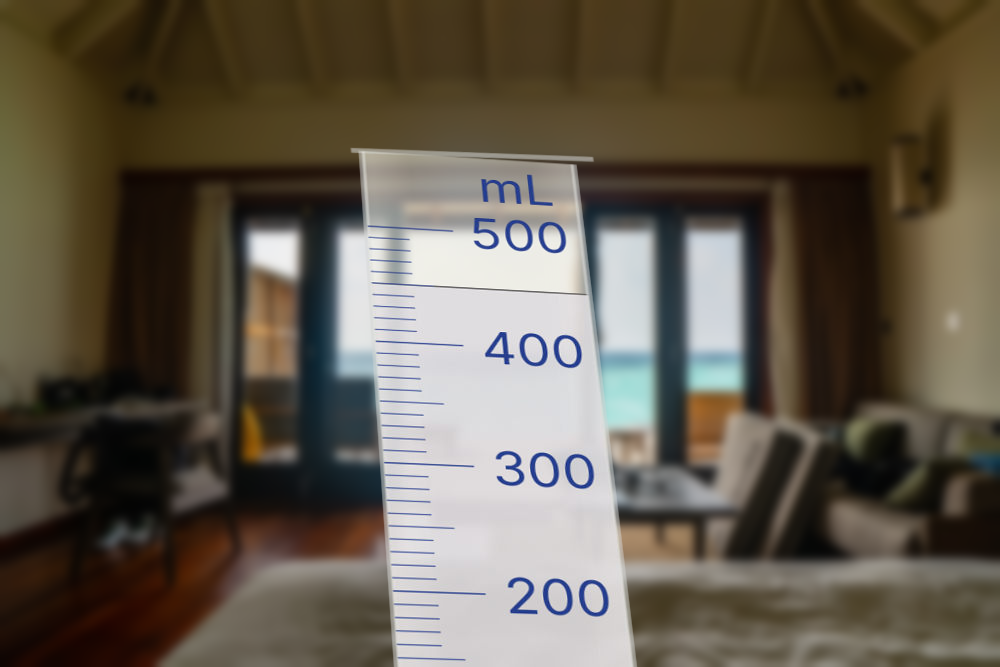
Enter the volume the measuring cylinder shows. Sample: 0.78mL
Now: 450mL
